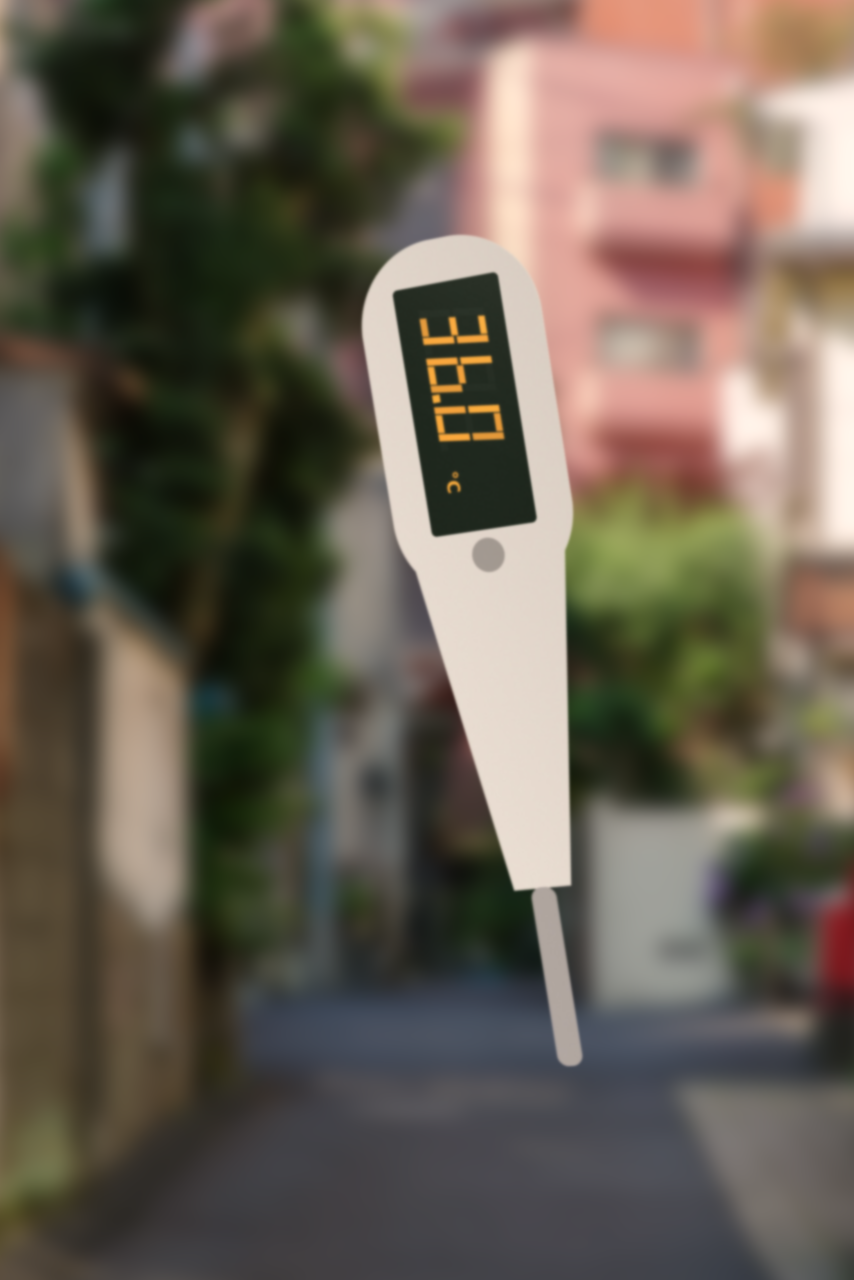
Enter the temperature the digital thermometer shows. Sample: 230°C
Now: 36.0°C
